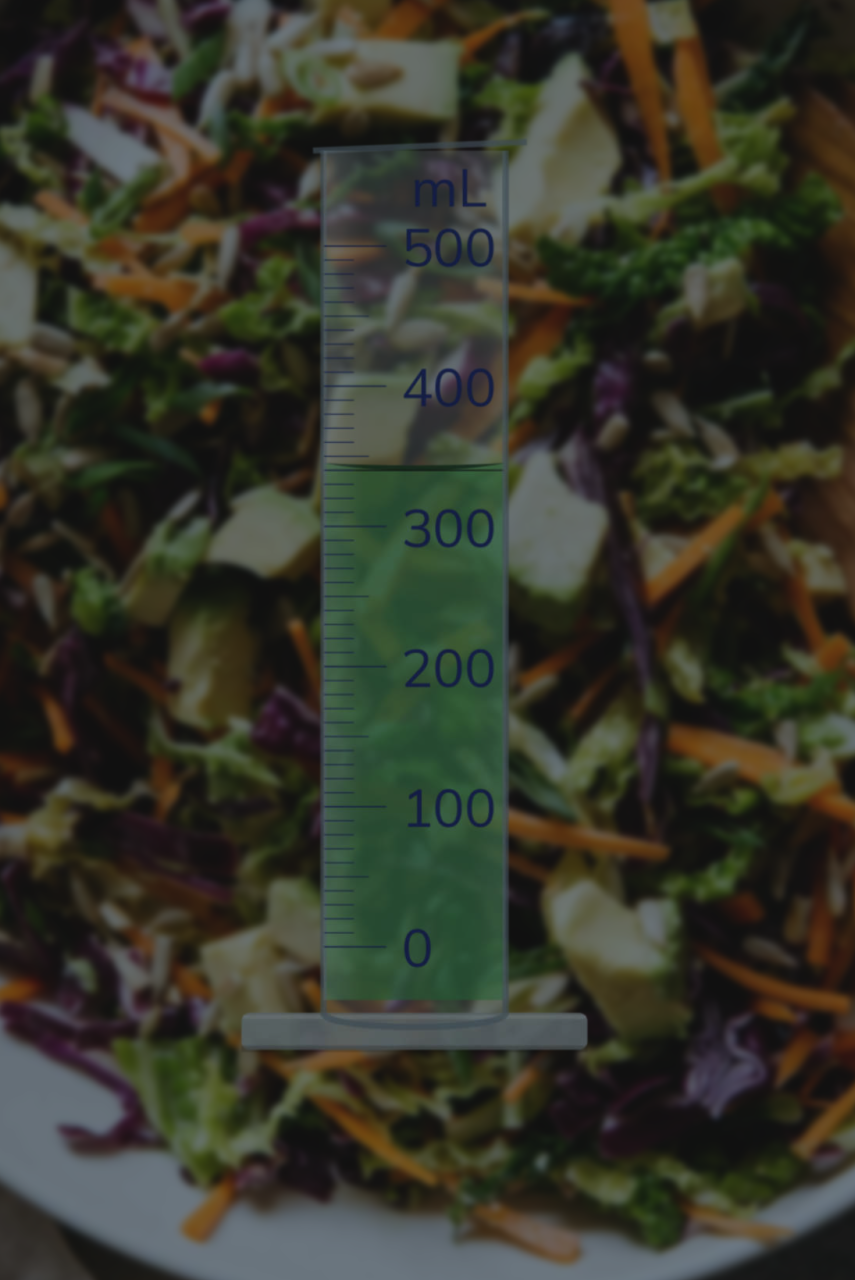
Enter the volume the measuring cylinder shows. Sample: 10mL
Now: 340mL
